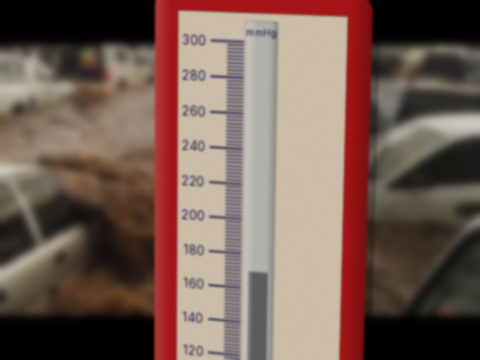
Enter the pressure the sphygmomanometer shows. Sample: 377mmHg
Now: 170mmHg
